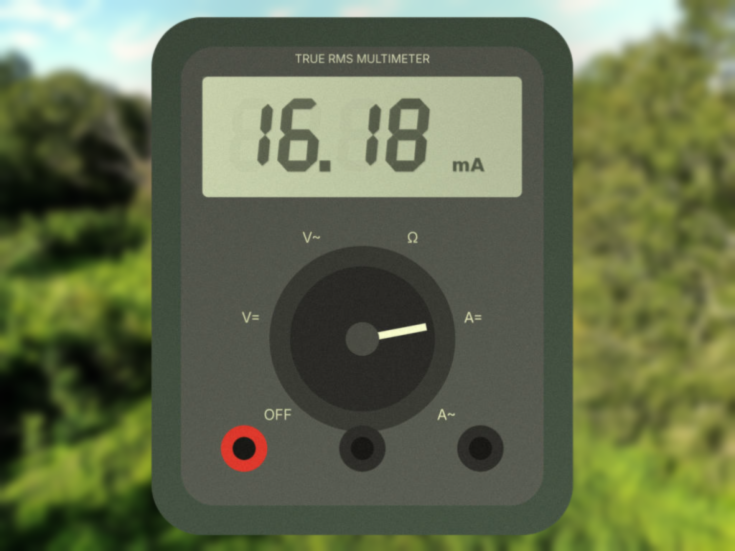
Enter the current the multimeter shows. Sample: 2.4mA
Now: 16.18mA
